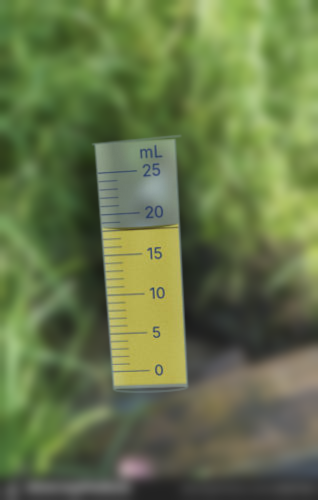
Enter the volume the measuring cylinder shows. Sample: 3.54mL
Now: 18mL
